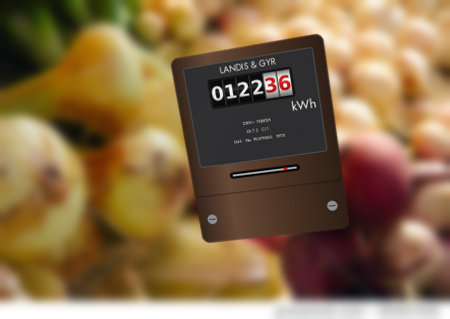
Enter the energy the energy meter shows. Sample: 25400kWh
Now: 122.36kWh
